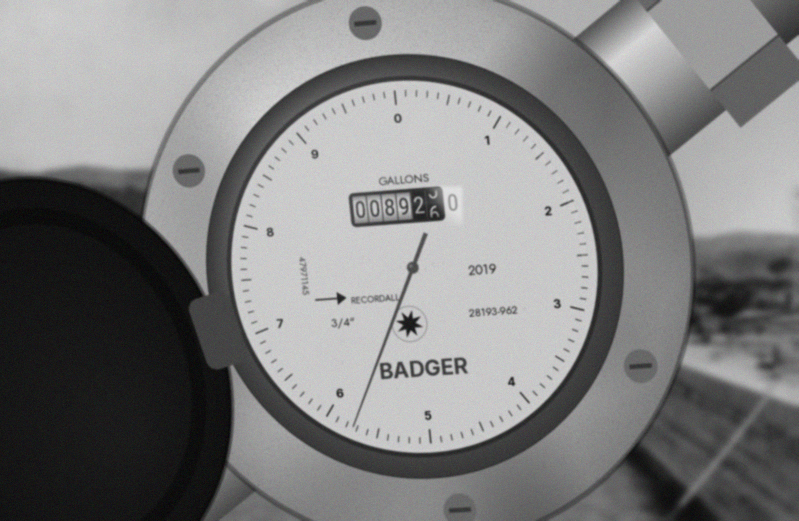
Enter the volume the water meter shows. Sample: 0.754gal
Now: 89255.7gal
